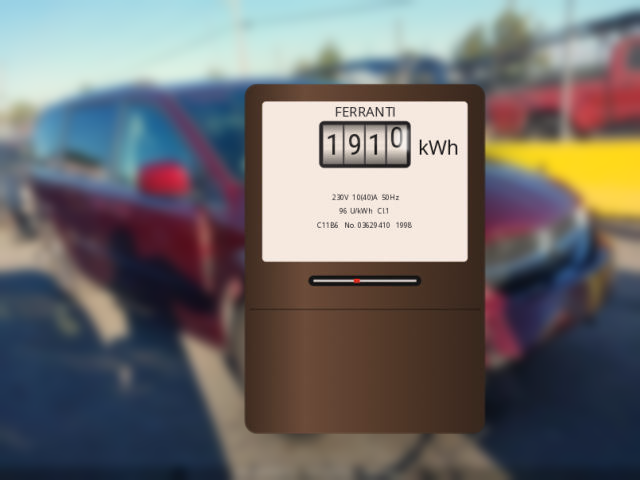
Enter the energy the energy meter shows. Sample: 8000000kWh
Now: 1910kWh
